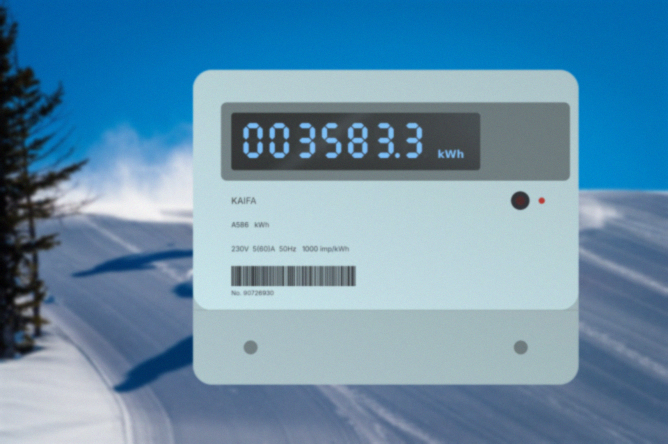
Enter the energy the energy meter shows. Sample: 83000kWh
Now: 3583.3kWh
